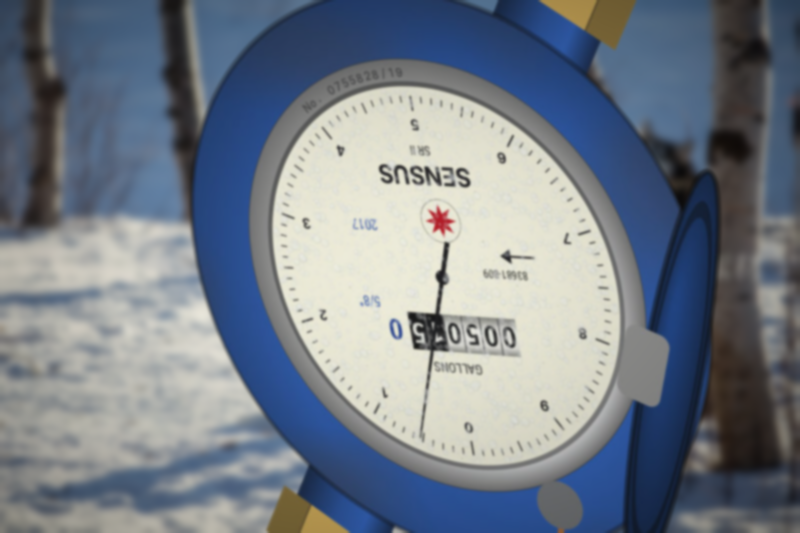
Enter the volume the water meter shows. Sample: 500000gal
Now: 50150.5gal
